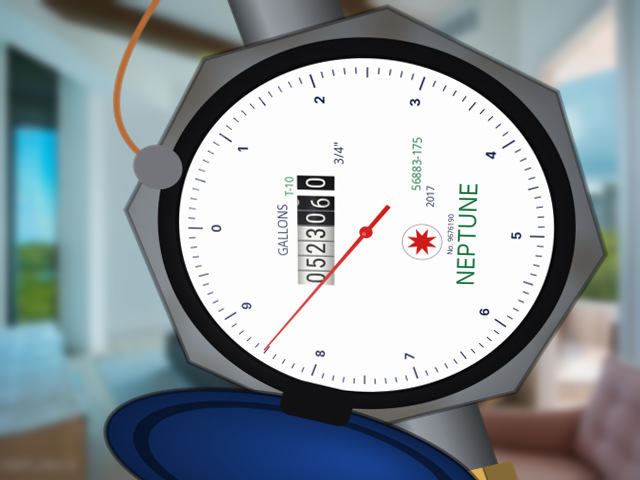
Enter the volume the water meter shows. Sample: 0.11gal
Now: 523058.5gal
